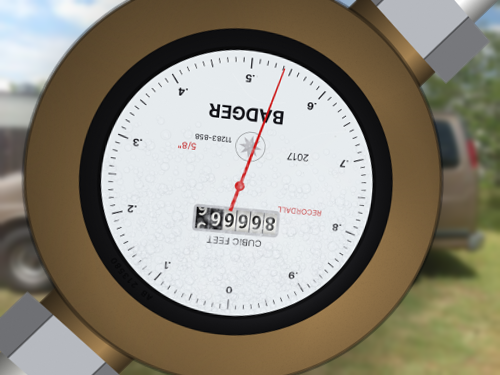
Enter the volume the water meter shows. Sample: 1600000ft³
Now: 866665.54ft³
